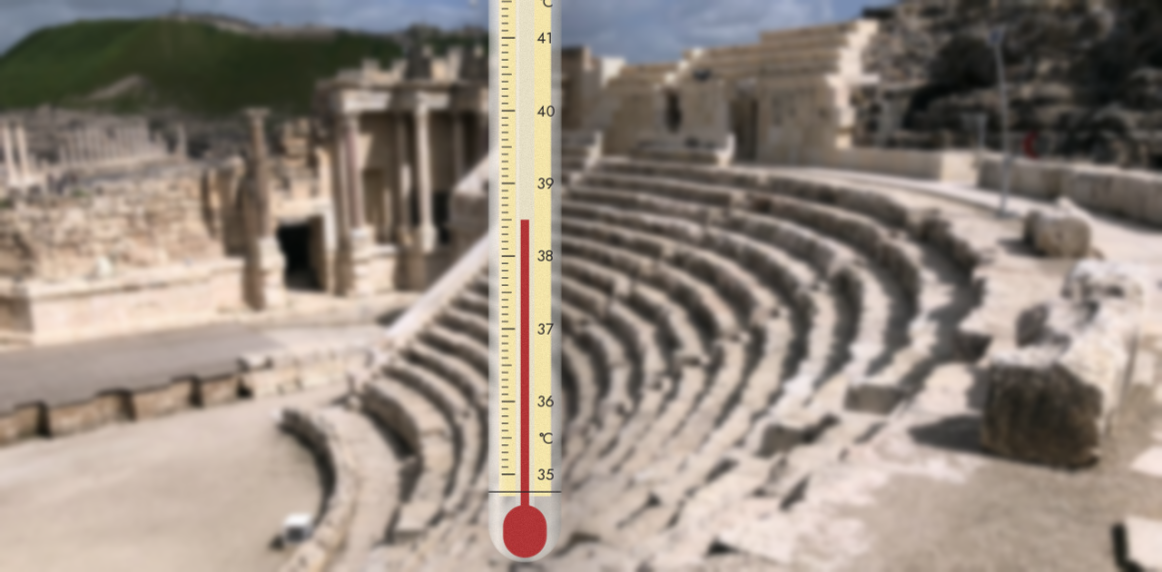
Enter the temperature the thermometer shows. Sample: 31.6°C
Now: 38.5°C
